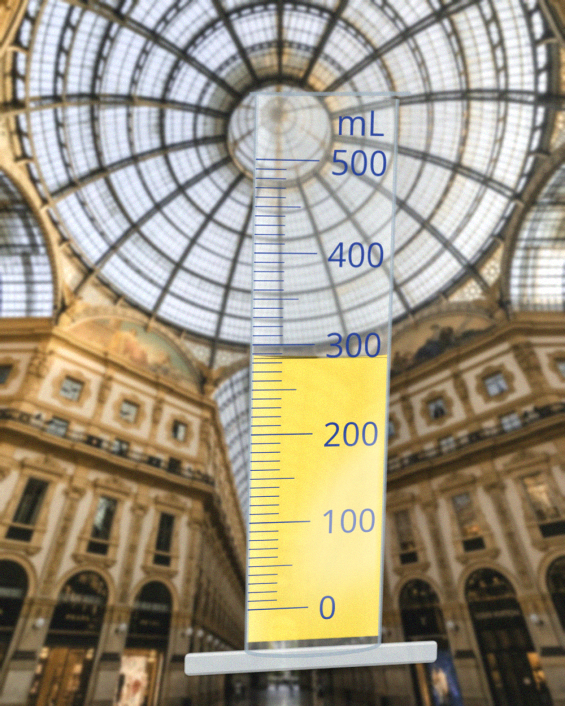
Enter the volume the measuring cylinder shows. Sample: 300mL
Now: 285mL
